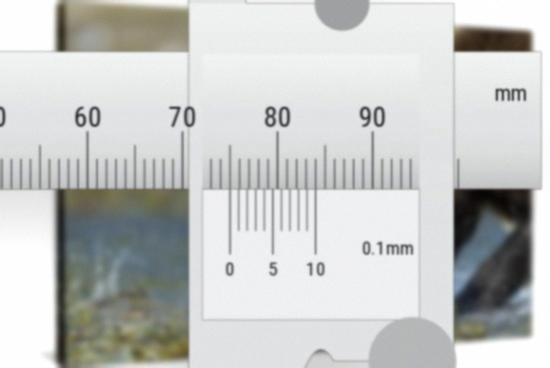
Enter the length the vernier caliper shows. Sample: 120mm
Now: 75.0mm
